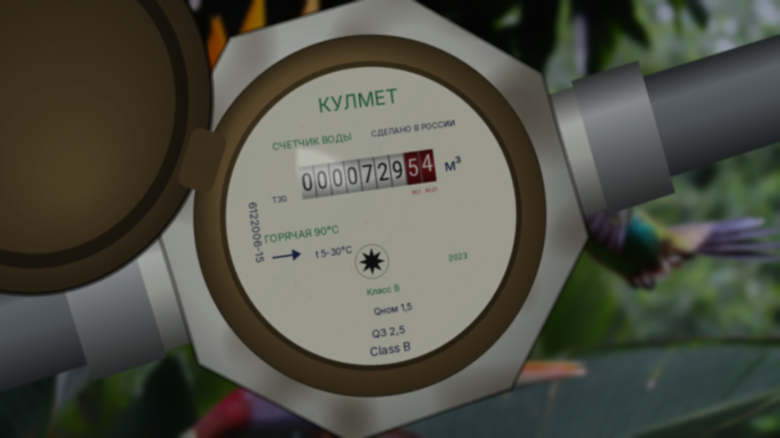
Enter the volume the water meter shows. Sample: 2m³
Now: 729.54m³
